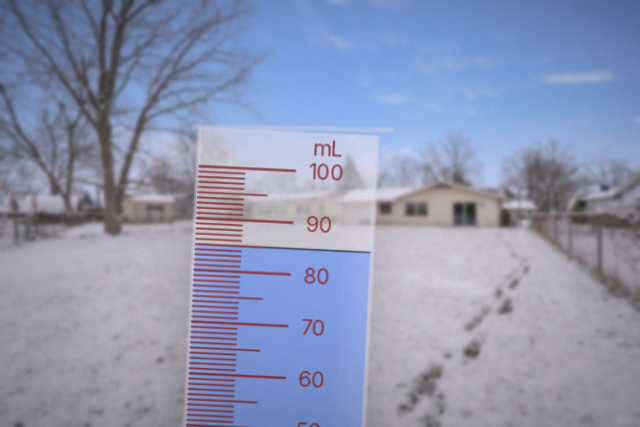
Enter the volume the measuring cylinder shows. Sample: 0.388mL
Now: 85mL
